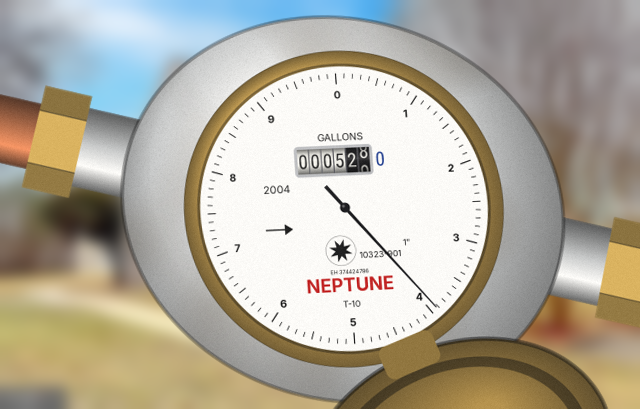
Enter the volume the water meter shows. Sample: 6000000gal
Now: 5283.9gal
